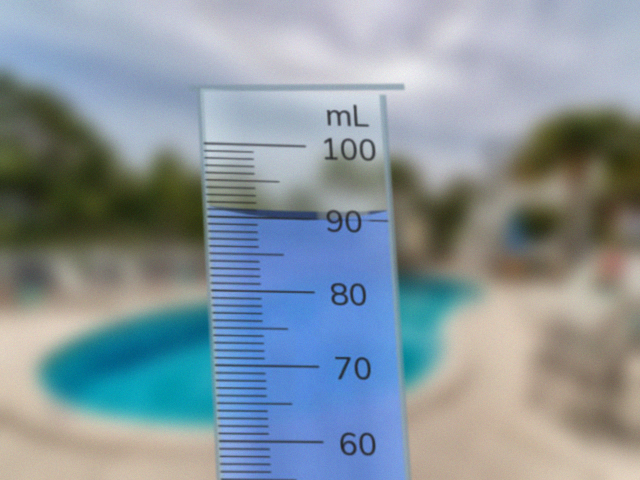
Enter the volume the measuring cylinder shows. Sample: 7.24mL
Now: 90mL
